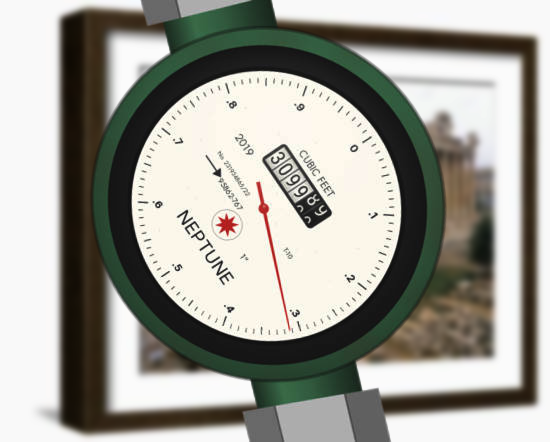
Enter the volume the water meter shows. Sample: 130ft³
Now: 309989.31ft³
